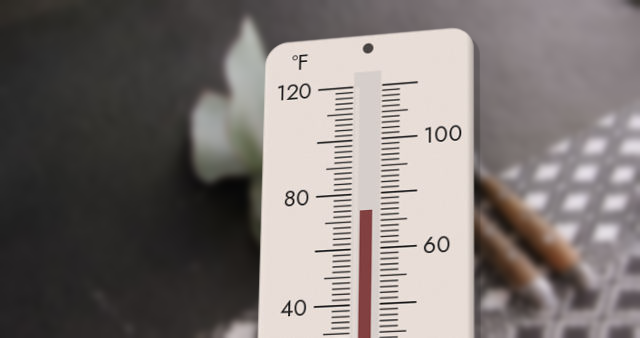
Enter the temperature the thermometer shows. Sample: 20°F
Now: 74°F
